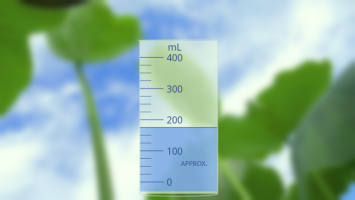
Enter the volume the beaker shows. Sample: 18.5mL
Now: 175mL
